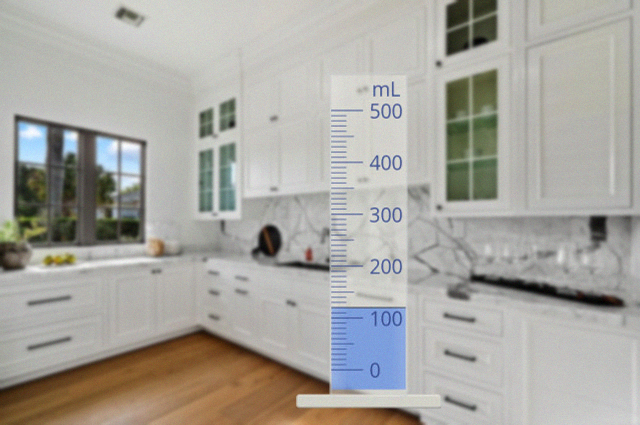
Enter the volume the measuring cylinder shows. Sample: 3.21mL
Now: 120mL
